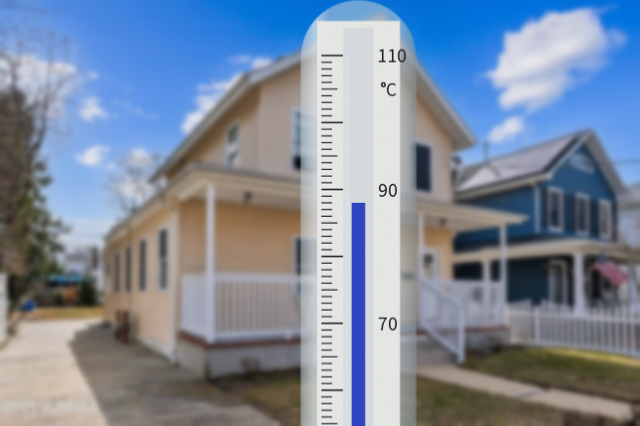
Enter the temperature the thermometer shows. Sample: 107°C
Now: 88°C
